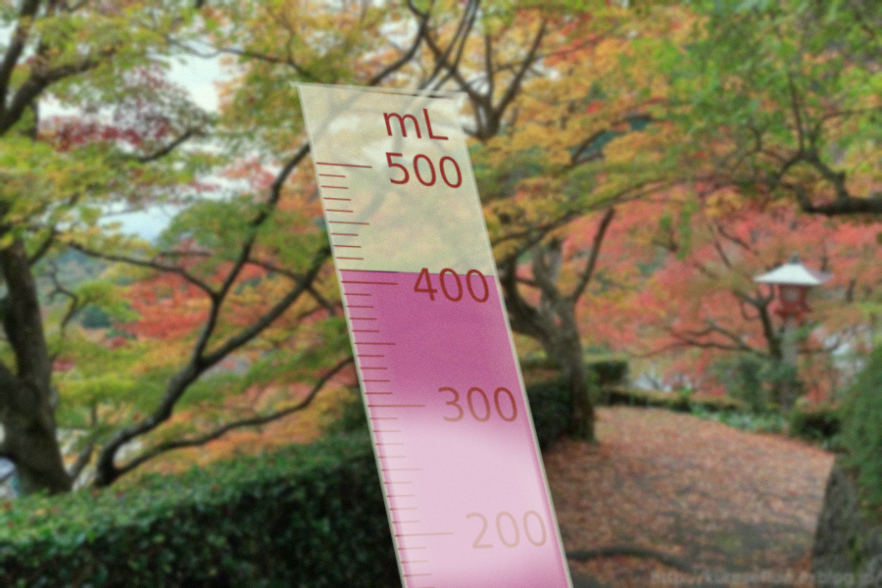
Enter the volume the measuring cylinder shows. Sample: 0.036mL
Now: 410mL
